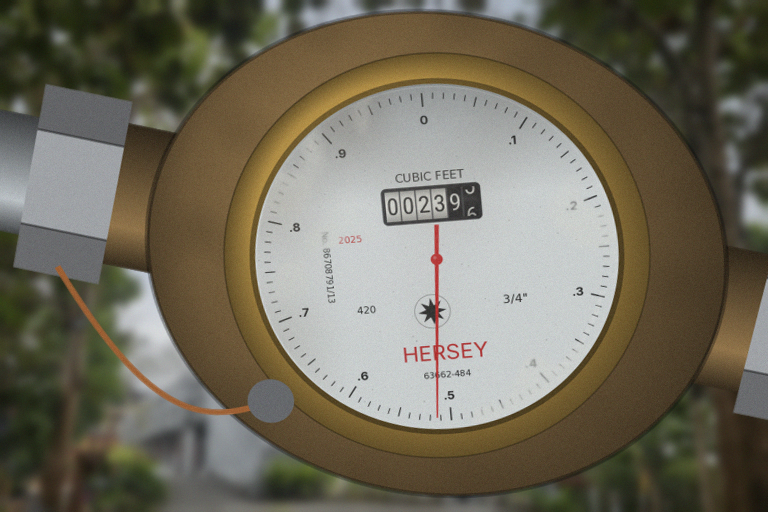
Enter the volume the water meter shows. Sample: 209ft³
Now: 2395.51ft³
